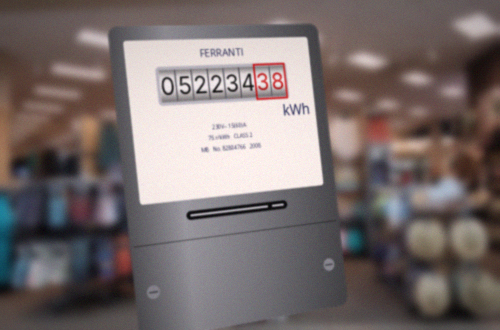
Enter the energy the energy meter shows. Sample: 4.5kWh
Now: 52234.38kWh
